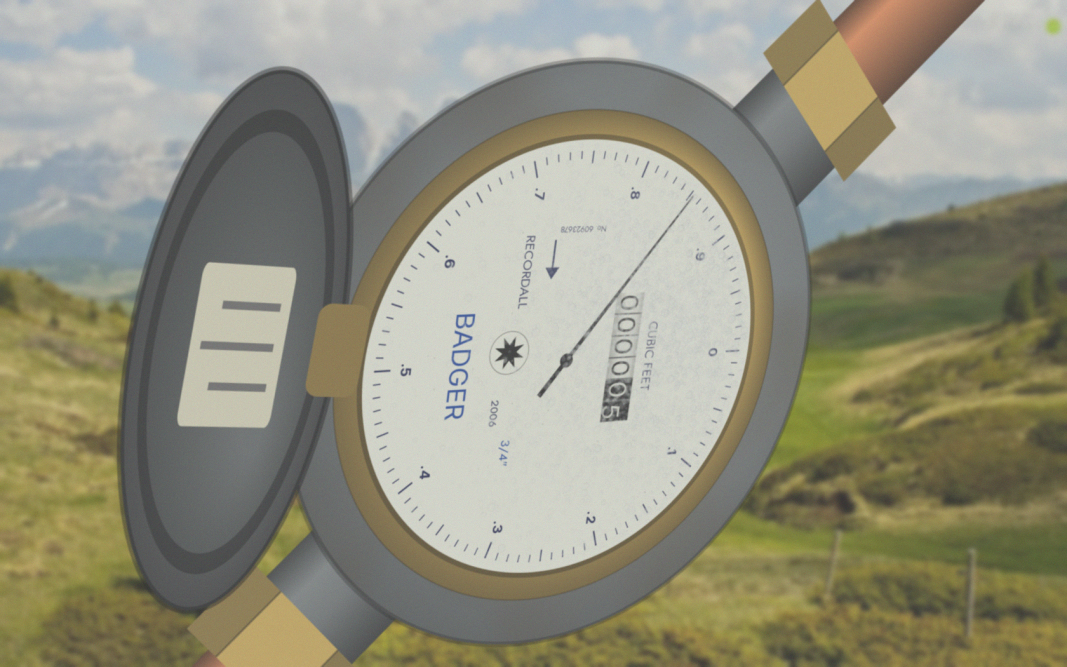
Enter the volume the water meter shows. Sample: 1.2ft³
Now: 4.85ft³
